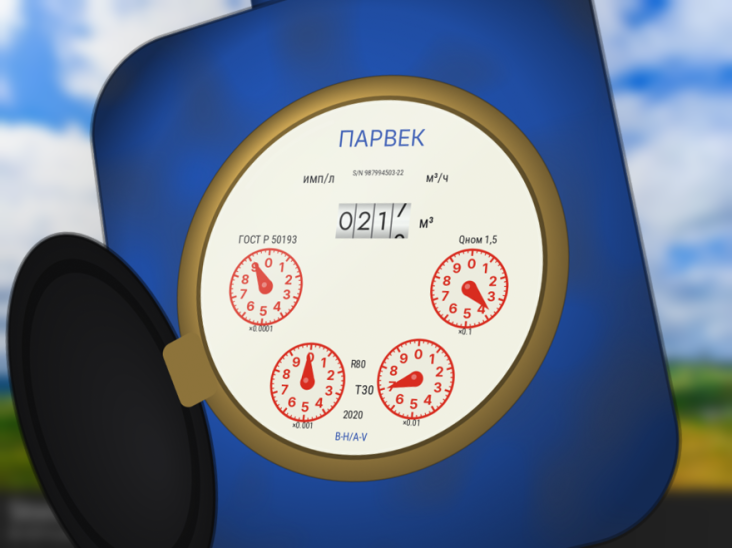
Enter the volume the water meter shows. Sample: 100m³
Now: 217.3699m³
